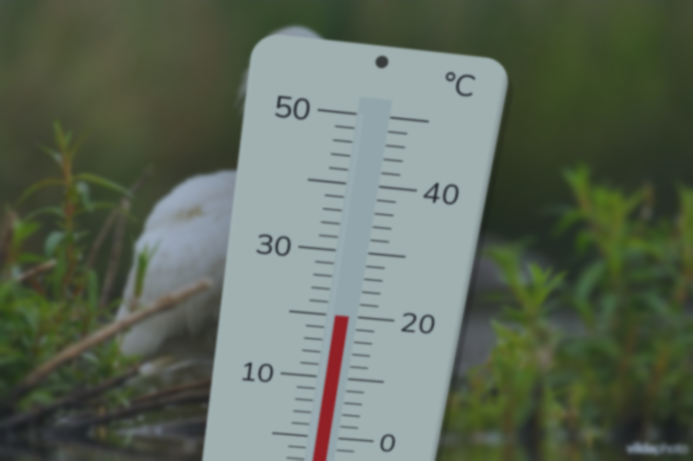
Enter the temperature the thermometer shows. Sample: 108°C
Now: 20°C
